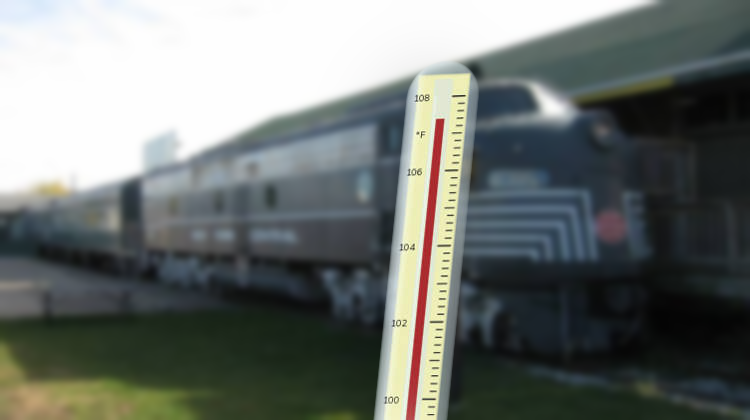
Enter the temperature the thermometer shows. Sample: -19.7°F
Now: 107.4°F
